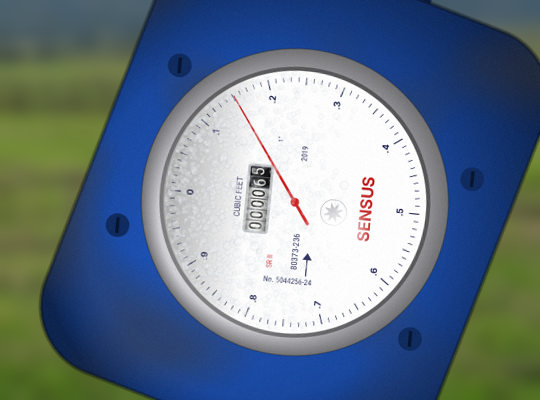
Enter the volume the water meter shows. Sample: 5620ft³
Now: 65.15ft³
